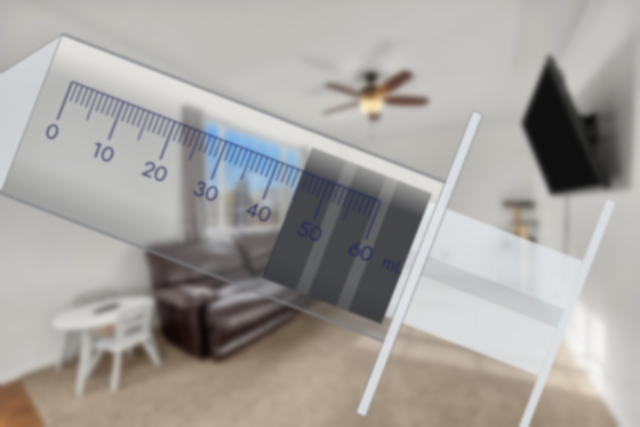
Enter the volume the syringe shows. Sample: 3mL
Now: 45mL
